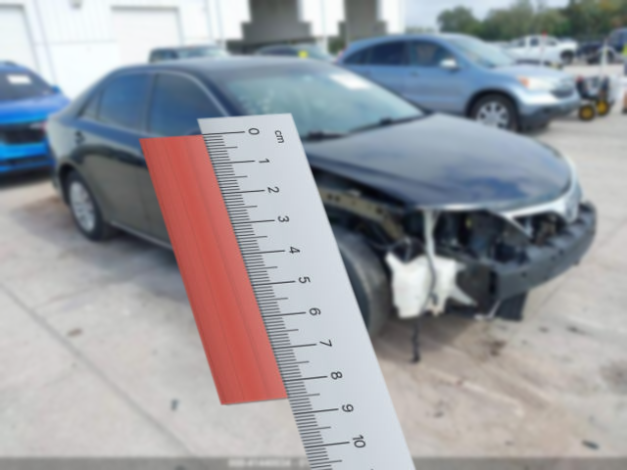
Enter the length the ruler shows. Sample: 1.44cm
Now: 8.5cm
